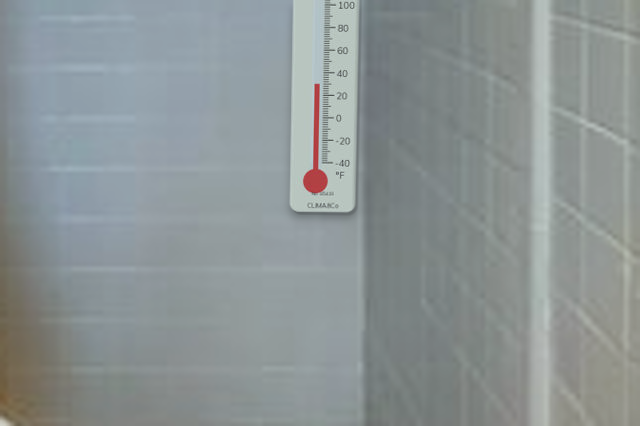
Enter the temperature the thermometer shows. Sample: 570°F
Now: 30°F
